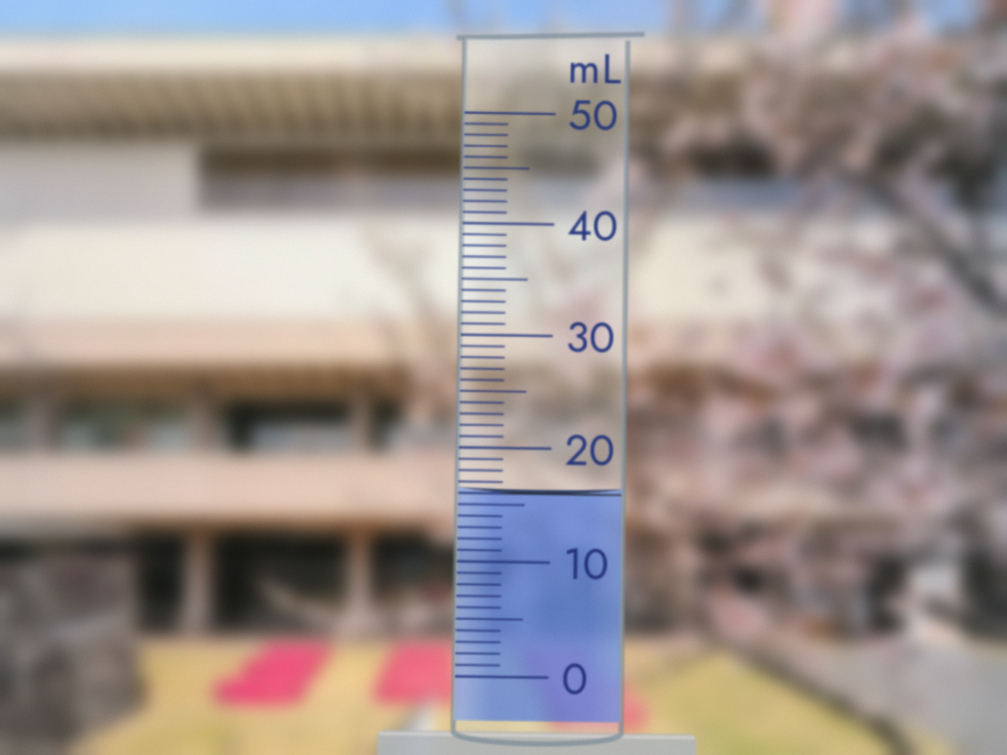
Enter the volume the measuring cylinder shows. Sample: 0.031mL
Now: 16mL
